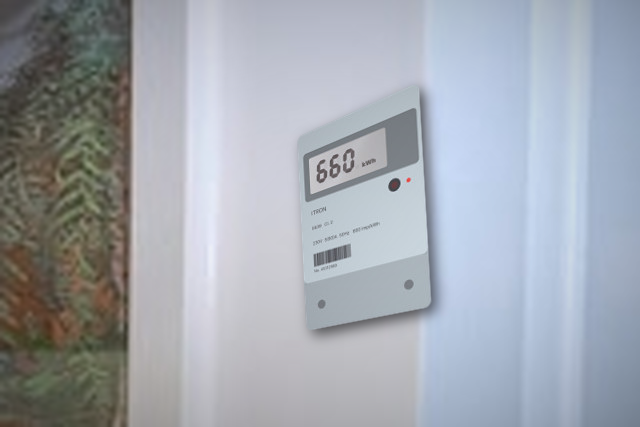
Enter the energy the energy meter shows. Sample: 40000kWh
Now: 660kWh
